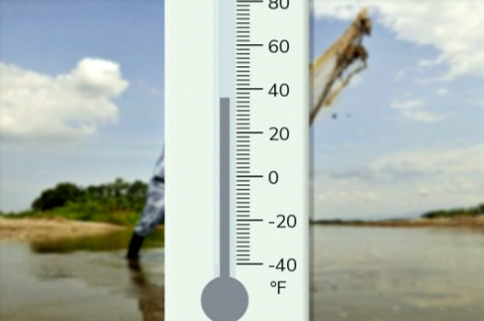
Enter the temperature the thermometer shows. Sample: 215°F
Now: 36°F
